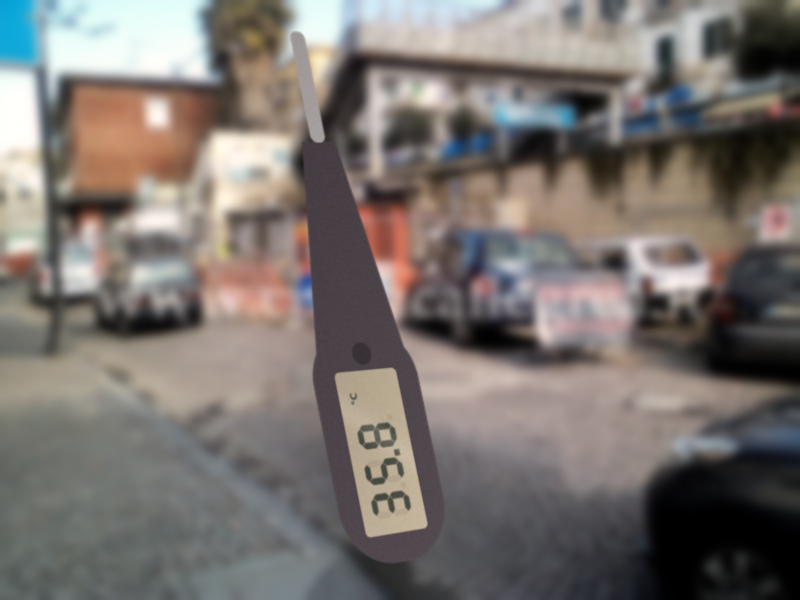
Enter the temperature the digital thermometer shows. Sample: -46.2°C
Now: 35.8°C
